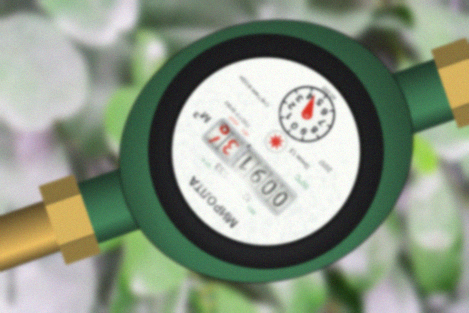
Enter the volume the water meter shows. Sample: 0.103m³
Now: 91.374m³
